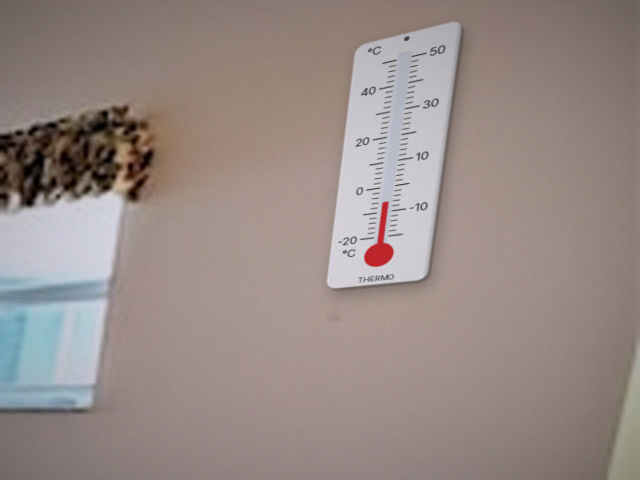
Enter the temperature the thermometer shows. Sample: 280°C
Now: -6°C
